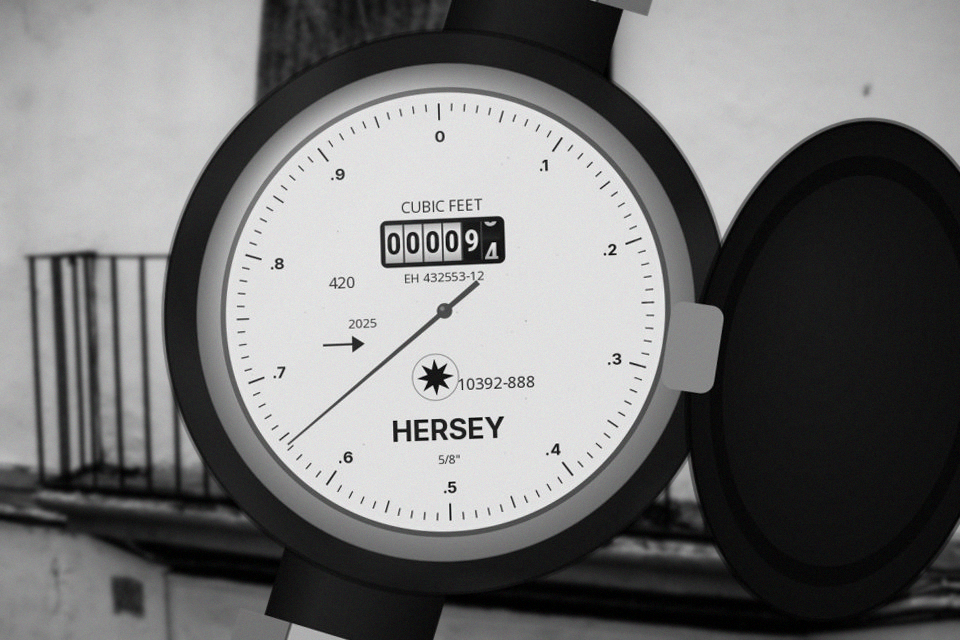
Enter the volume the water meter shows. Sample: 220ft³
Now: 93.64ft³
